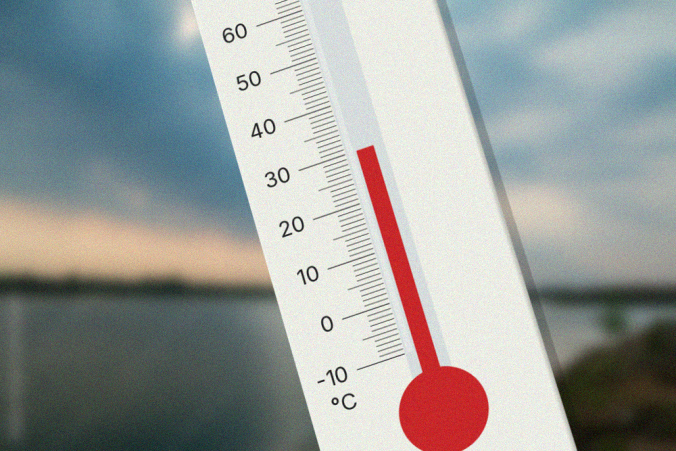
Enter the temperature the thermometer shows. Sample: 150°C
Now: 30°C
